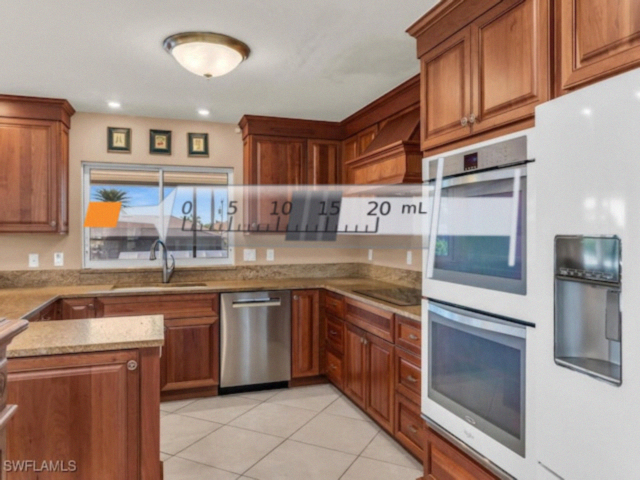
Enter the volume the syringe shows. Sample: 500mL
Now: 11mL
